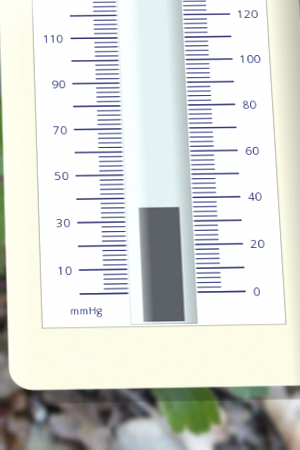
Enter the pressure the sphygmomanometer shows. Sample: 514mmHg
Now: 36mmHg
